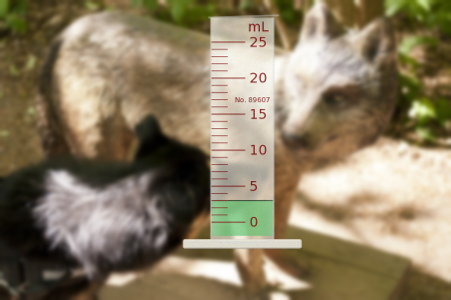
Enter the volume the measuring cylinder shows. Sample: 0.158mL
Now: 3mL
